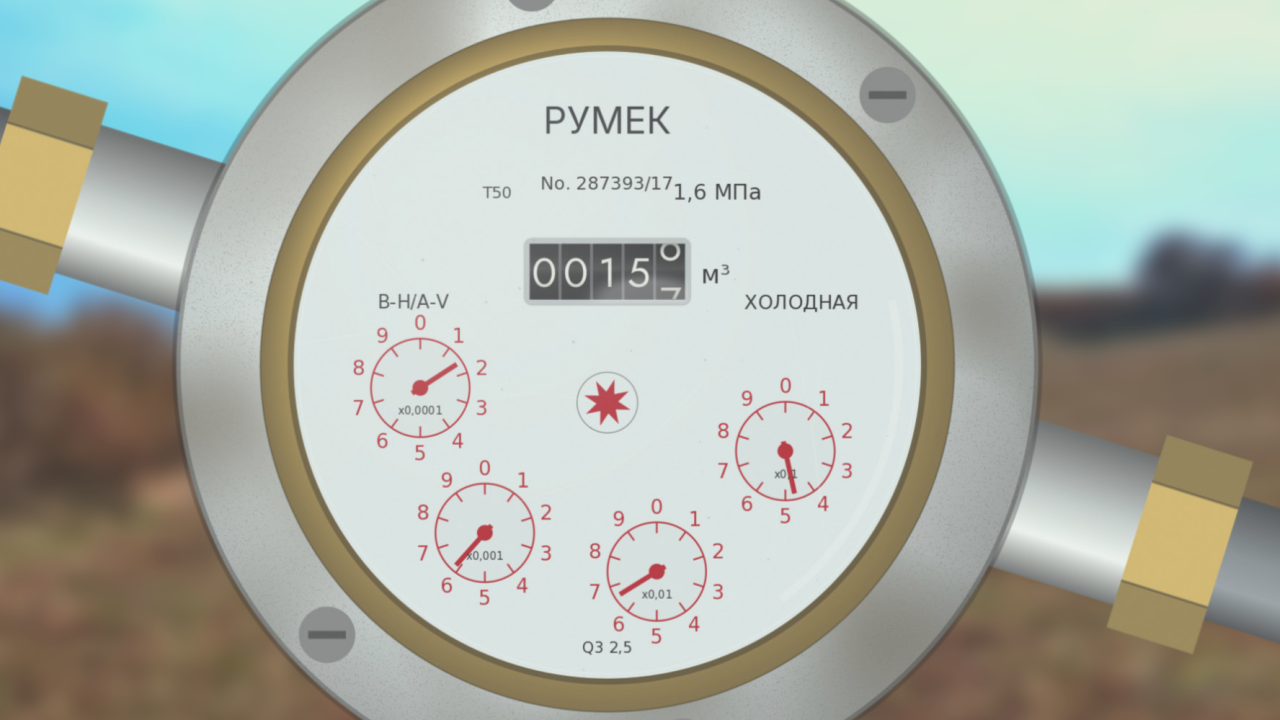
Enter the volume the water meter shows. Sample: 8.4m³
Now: 156.4661m³
